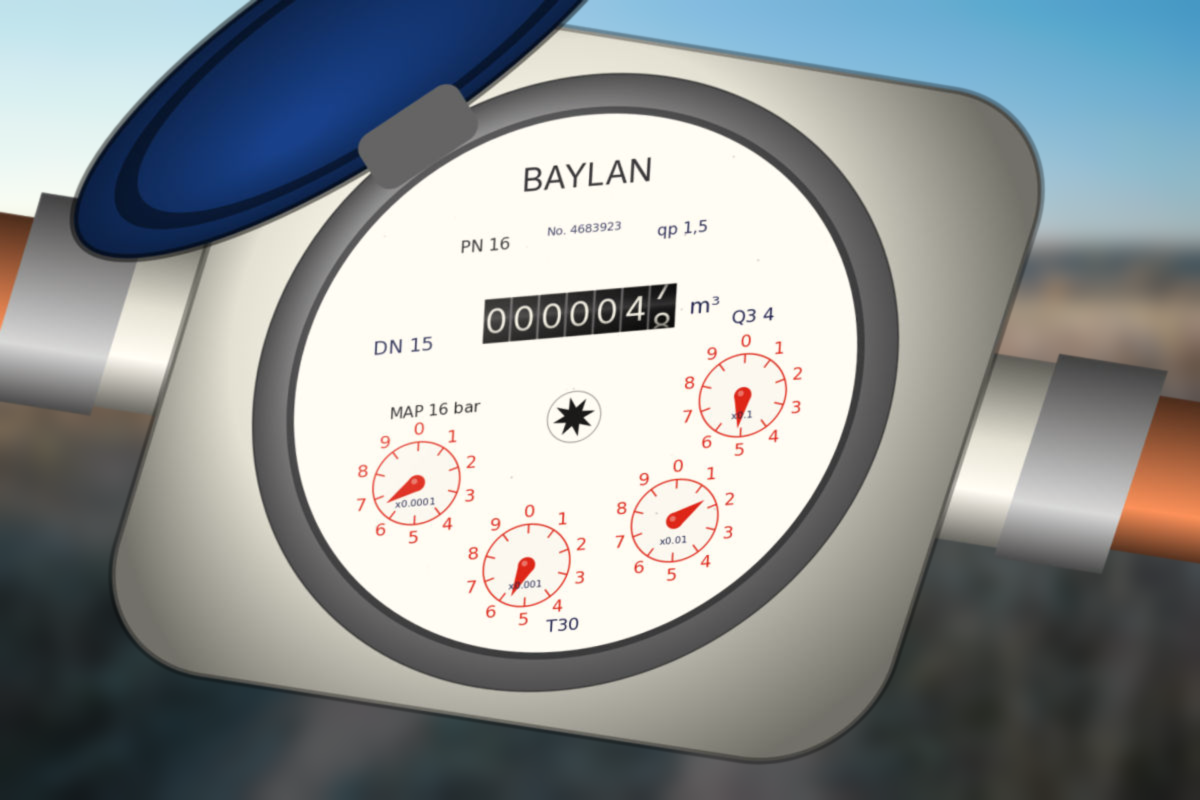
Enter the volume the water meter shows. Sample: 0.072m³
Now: 47.5156m³
